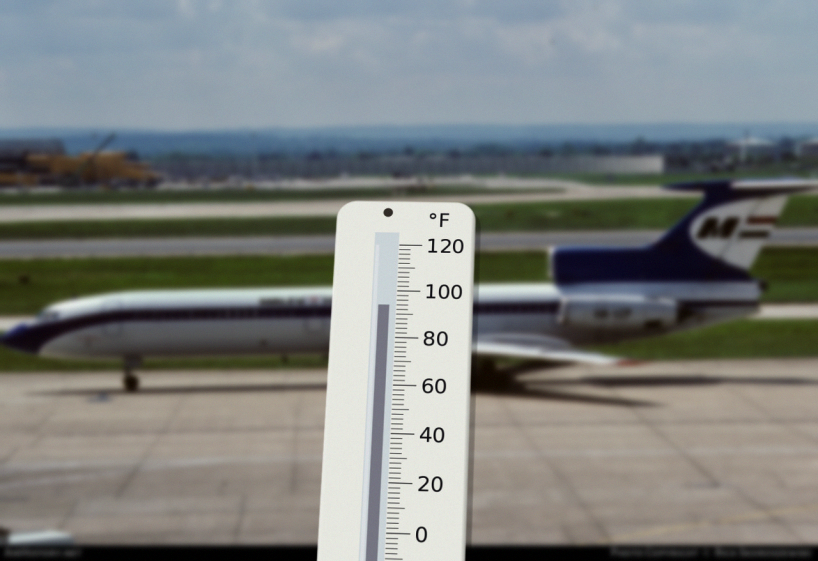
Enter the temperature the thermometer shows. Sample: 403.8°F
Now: 94°F
